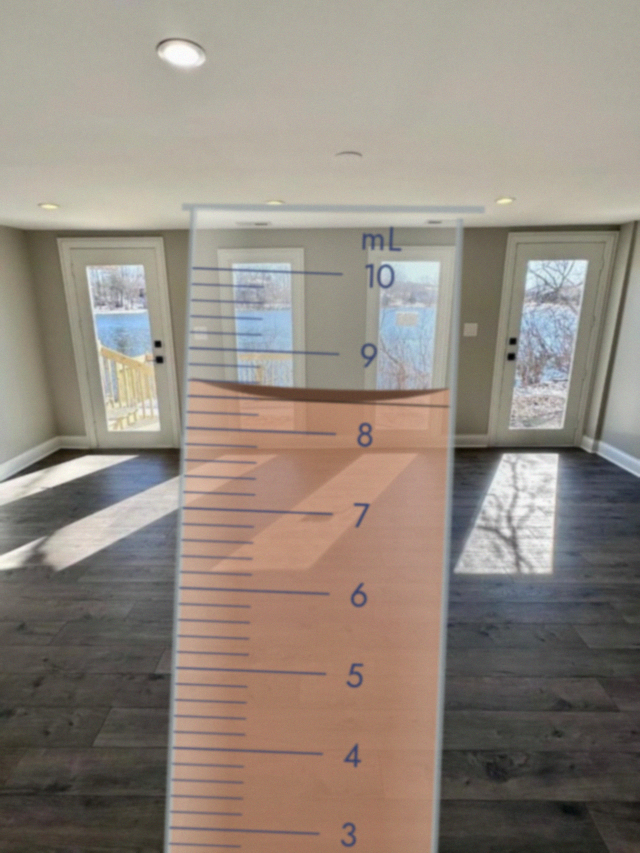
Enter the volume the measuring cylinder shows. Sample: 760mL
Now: 8.4mL
